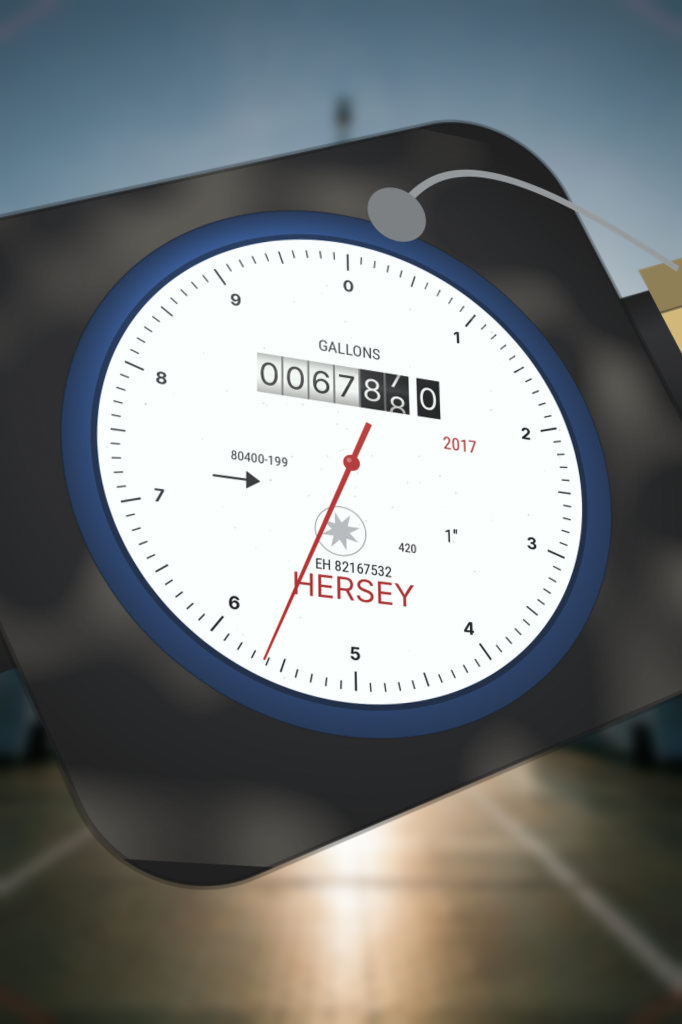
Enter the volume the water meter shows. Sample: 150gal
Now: 67875.6gal
